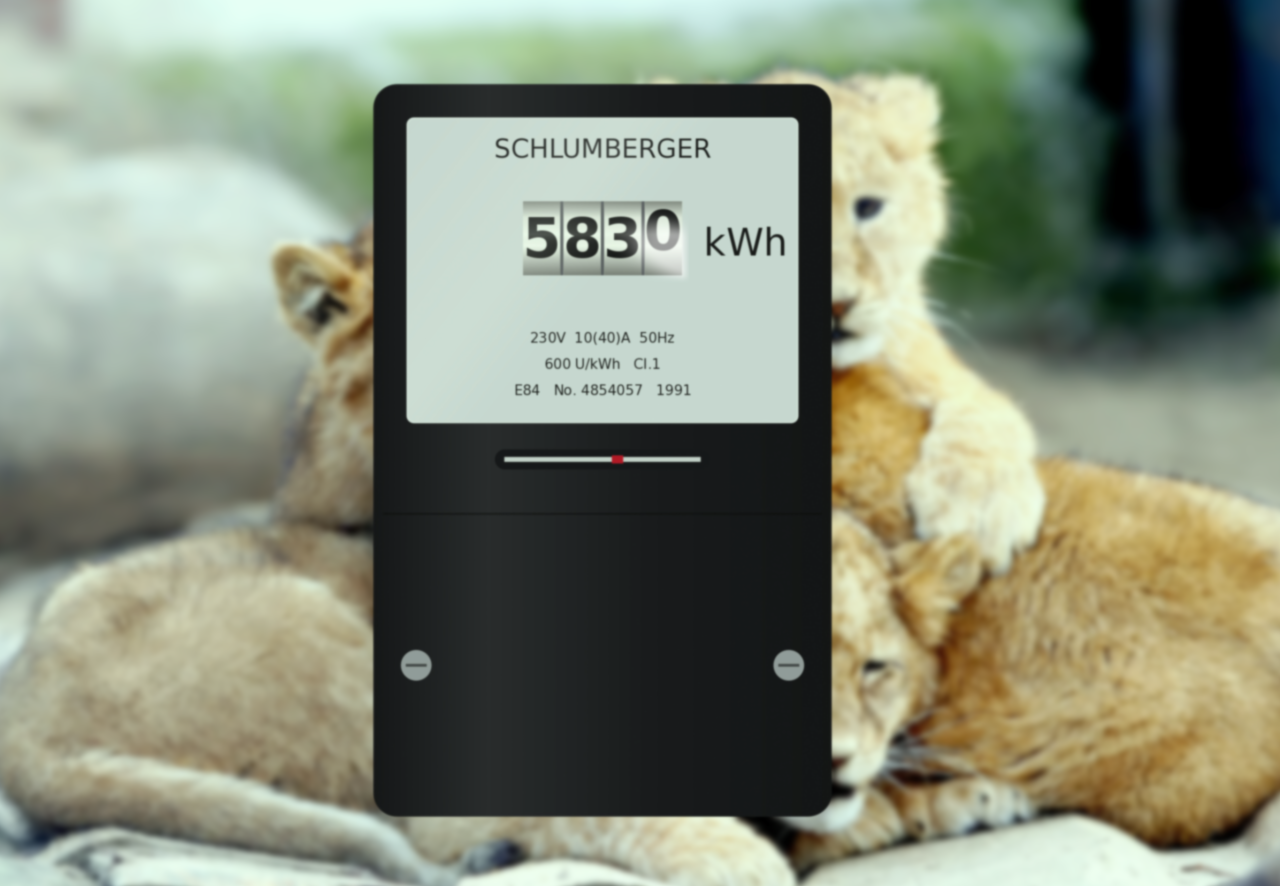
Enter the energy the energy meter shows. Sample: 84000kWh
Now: 5830kWh
